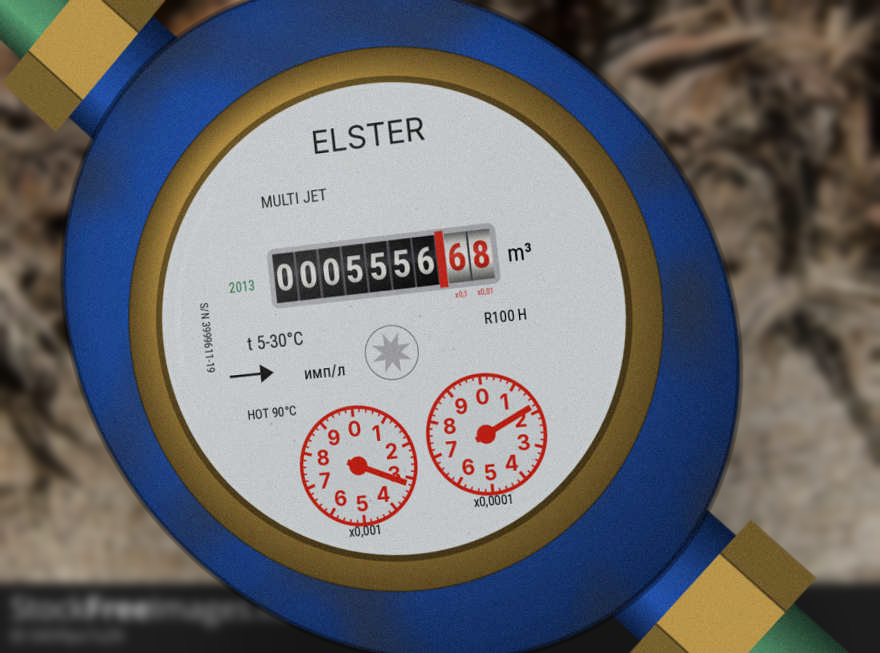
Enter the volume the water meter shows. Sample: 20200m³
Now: 5556.6831m³
